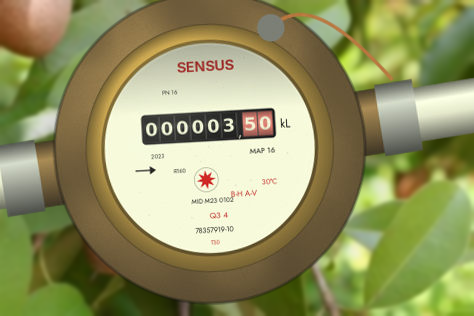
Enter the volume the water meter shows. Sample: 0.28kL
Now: 3.50kL
